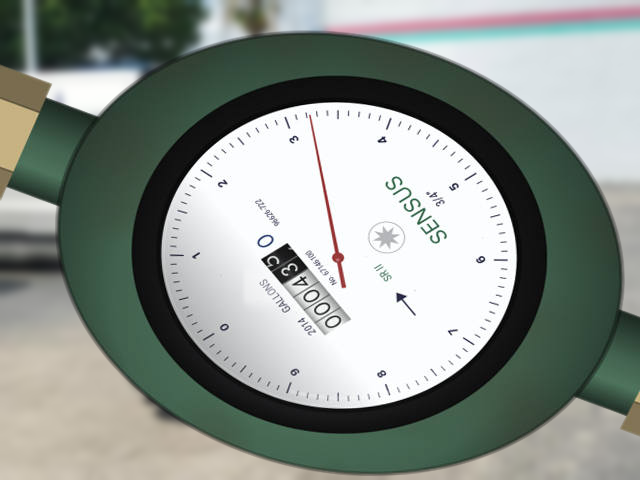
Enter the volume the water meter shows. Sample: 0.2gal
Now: 4353.2gal
